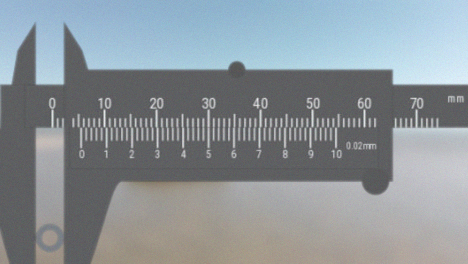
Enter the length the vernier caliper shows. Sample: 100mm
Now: 5.5mm
